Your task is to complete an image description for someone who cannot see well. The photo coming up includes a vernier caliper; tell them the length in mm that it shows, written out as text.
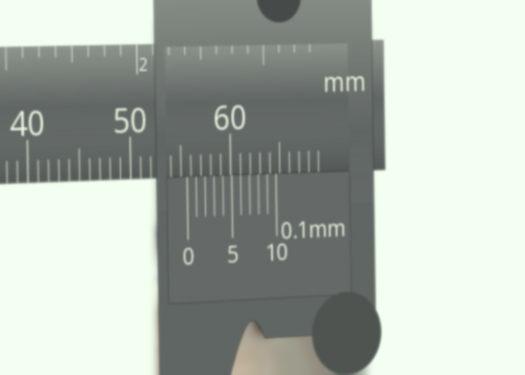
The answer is 55.6 mm
